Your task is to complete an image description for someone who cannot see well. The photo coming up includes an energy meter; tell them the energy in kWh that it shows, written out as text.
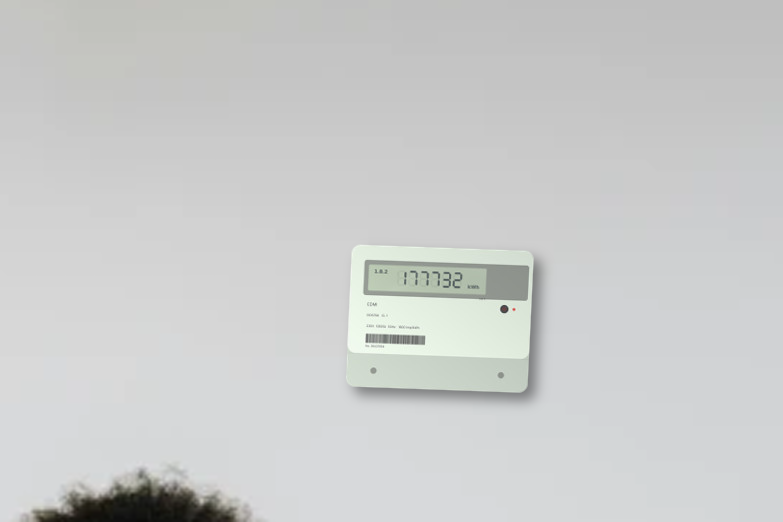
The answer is 177732 kWh
